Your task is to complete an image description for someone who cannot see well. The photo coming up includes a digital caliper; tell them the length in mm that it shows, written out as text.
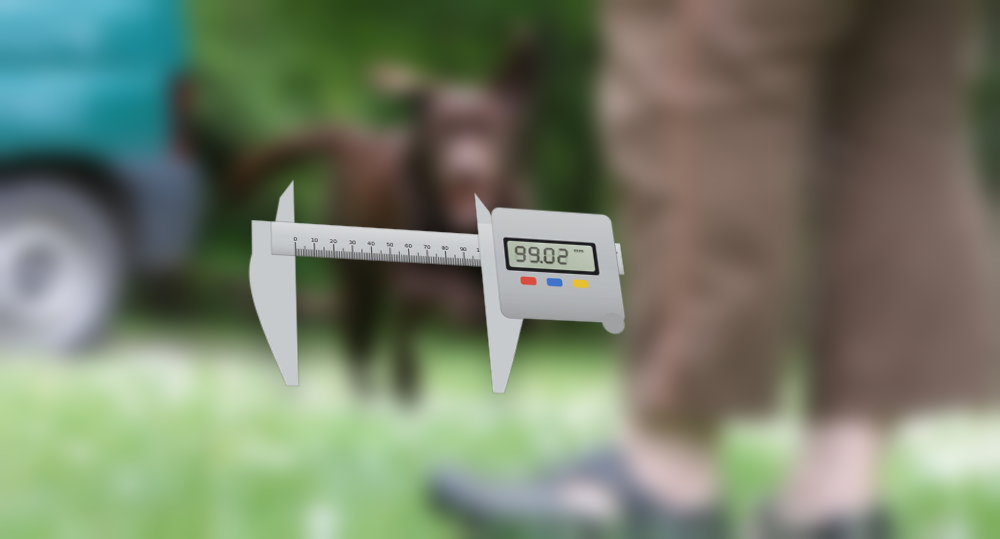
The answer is 99.02 mm
